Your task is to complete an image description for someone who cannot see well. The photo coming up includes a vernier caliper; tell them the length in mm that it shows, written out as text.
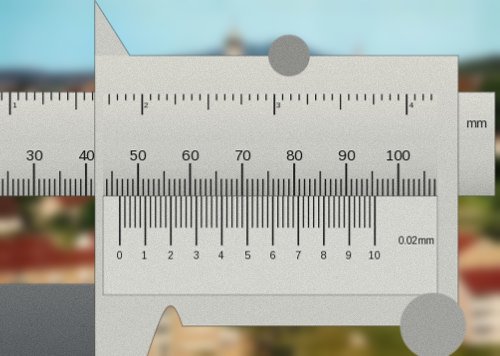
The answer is 46.5 mm
